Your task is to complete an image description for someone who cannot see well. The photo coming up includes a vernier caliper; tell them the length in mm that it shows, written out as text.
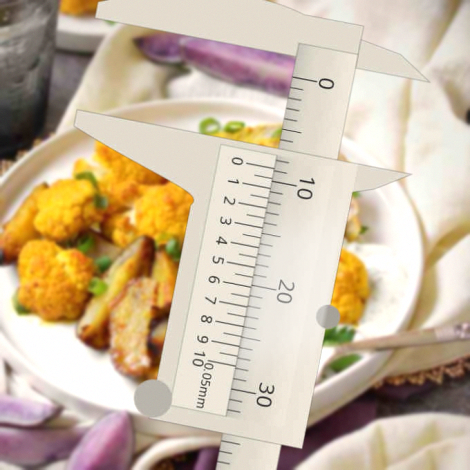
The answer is 8.8 mm
